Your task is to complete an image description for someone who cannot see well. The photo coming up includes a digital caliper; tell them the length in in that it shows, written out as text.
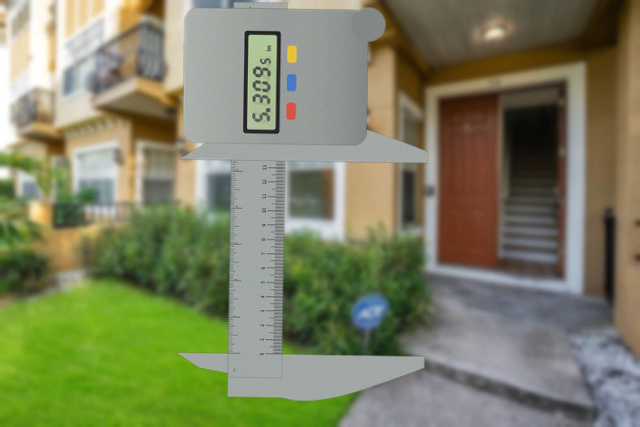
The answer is 5.3095 in
